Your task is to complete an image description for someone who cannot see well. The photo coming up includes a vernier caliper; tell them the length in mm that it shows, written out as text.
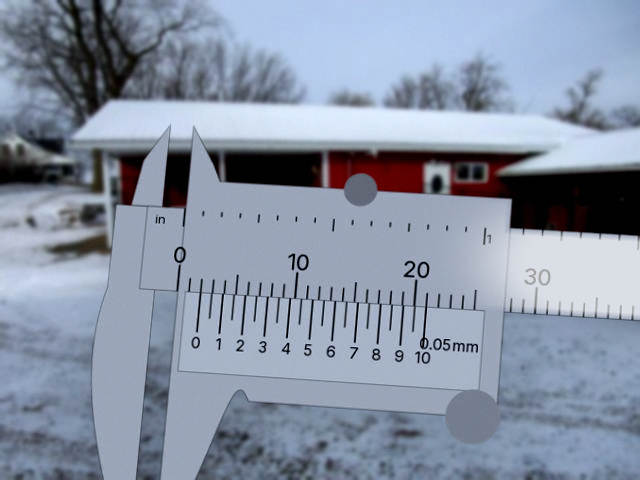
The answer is 2.0 mm
